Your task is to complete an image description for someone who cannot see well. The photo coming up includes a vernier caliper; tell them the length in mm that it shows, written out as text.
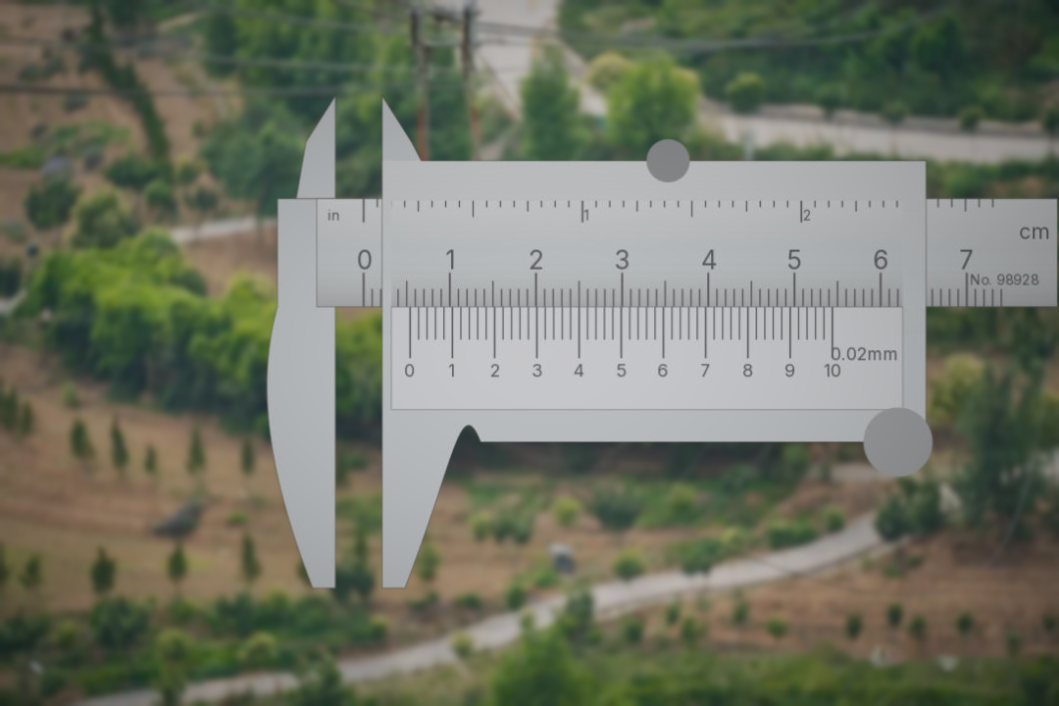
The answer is 5.4 mm
